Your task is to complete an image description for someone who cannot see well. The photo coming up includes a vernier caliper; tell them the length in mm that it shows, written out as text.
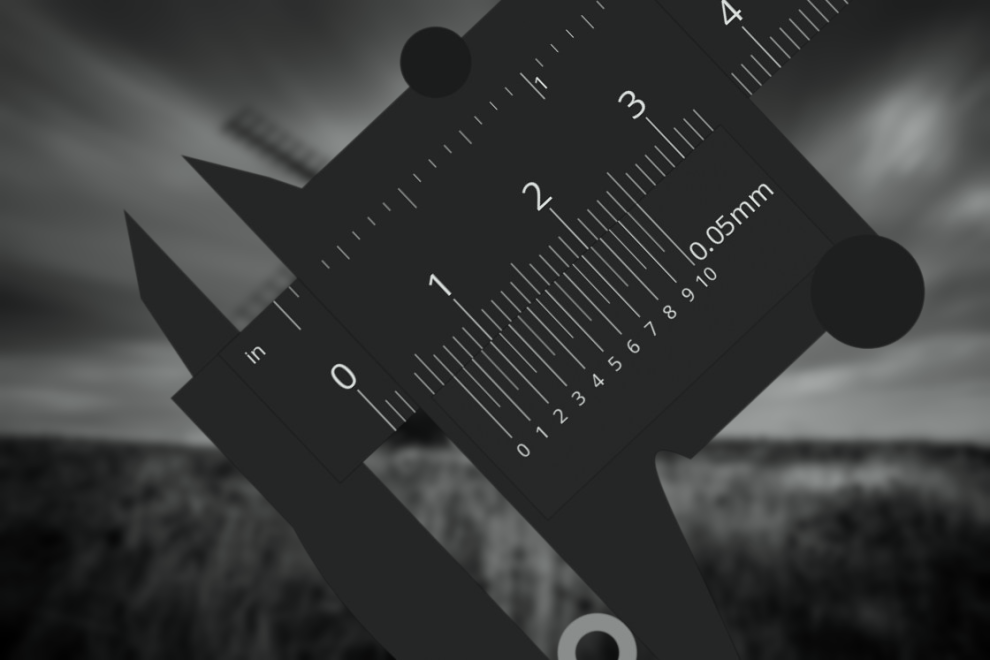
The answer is 6.0 mm
